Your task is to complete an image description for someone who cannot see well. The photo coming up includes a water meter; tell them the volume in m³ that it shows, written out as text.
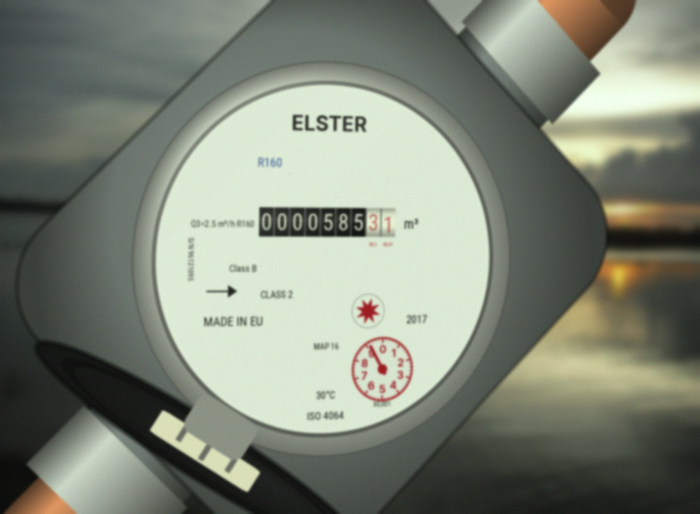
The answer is 585.309 m³
